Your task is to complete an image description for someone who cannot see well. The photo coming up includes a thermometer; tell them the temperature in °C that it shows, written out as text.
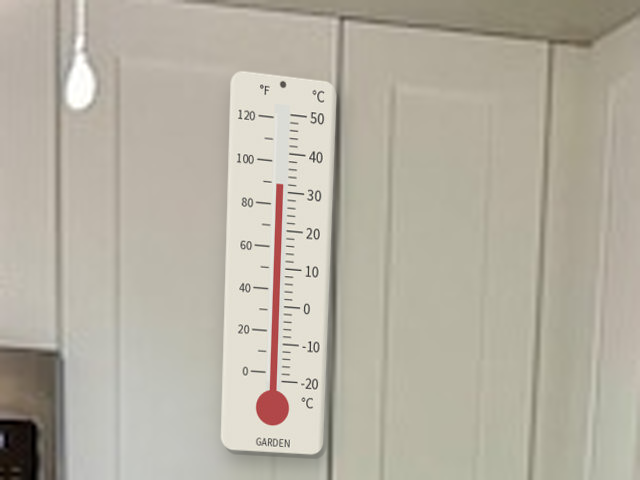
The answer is 32 °C
